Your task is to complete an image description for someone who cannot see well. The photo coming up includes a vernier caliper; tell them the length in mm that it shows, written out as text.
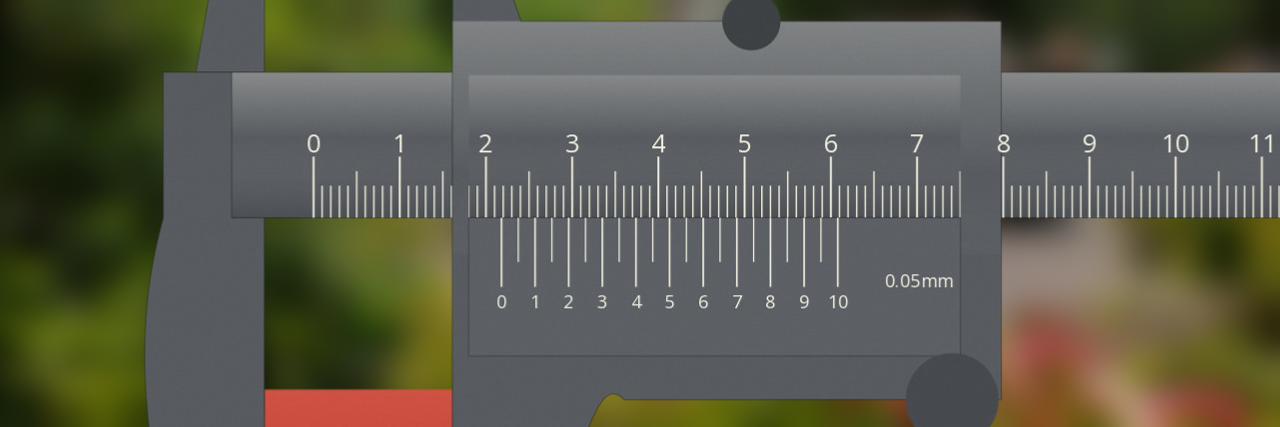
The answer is 21.8 mm
